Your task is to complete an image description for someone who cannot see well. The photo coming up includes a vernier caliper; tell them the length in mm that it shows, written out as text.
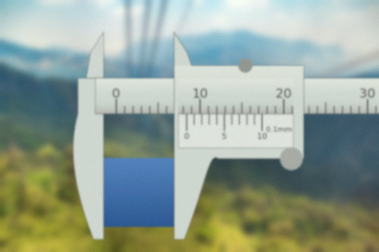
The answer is 8.4 mm
